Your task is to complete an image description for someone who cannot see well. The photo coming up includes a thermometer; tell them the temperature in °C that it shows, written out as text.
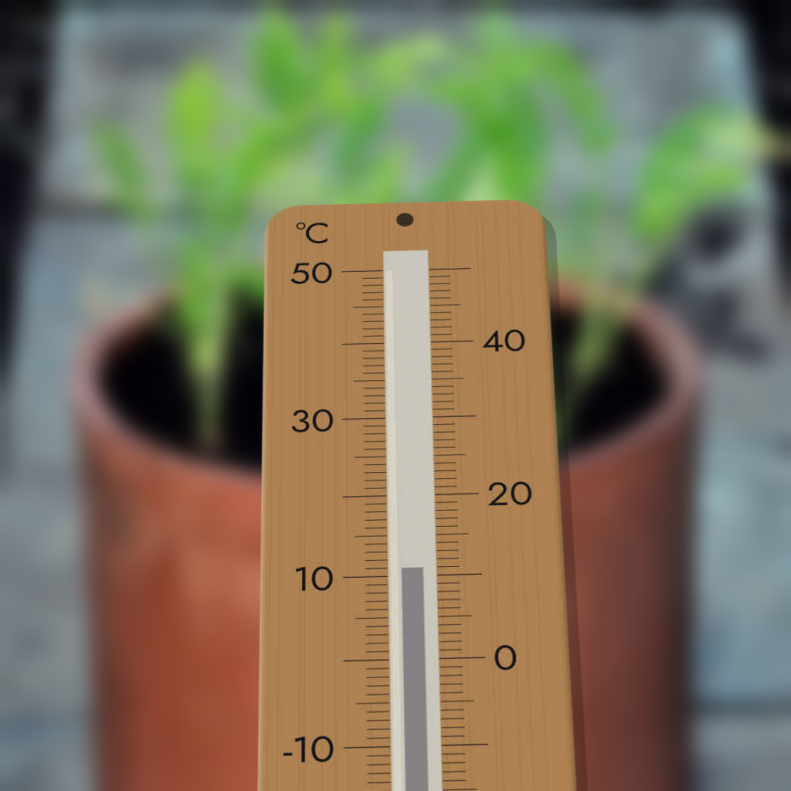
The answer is 11 °C
